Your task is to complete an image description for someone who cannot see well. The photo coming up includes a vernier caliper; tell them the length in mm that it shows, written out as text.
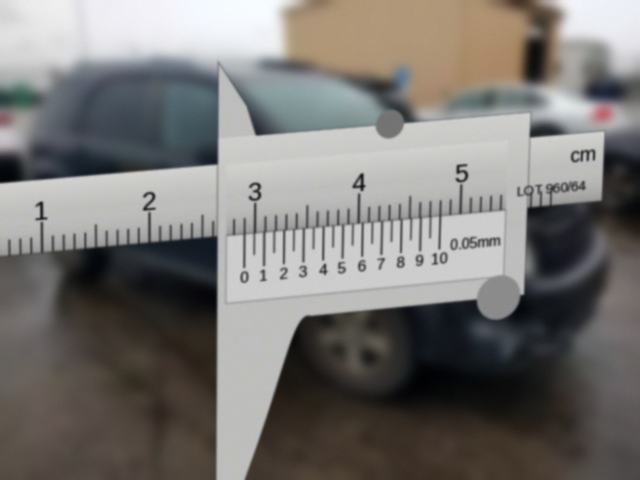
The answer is 29.0 mm
